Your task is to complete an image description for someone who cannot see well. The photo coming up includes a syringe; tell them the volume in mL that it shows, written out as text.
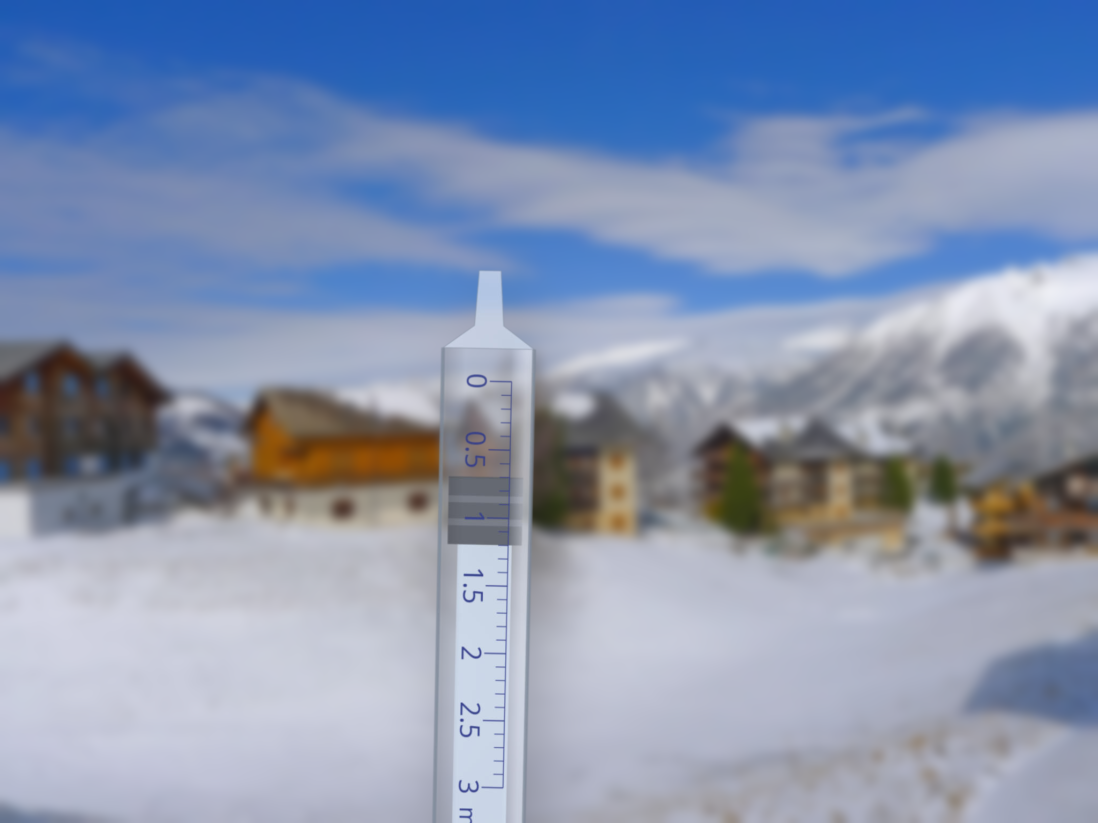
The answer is 0.7 mL
